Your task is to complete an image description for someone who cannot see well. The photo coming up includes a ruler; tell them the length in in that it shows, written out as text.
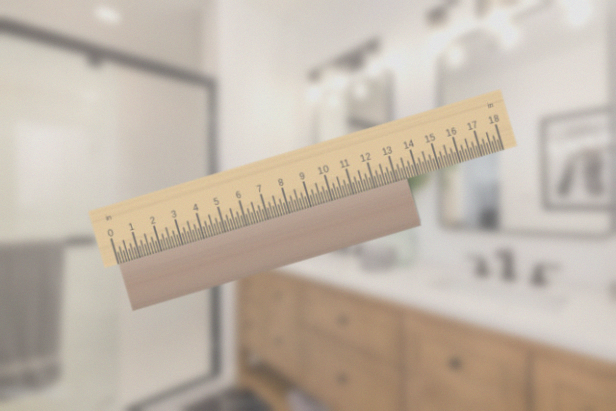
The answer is 13.5 in
